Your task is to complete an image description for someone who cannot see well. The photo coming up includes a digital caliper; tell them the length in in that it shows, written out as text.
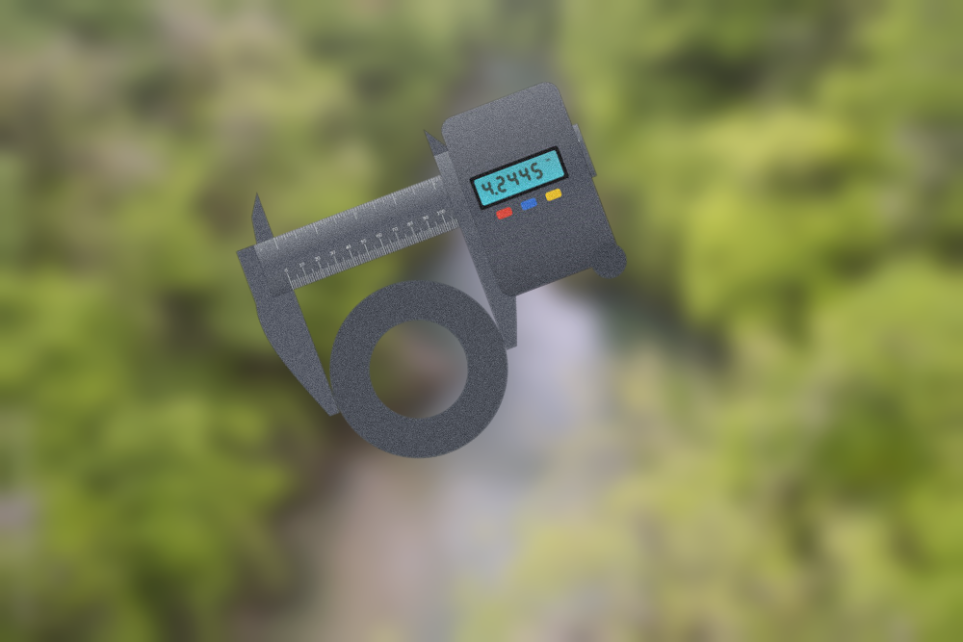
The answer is 4.2445 in
